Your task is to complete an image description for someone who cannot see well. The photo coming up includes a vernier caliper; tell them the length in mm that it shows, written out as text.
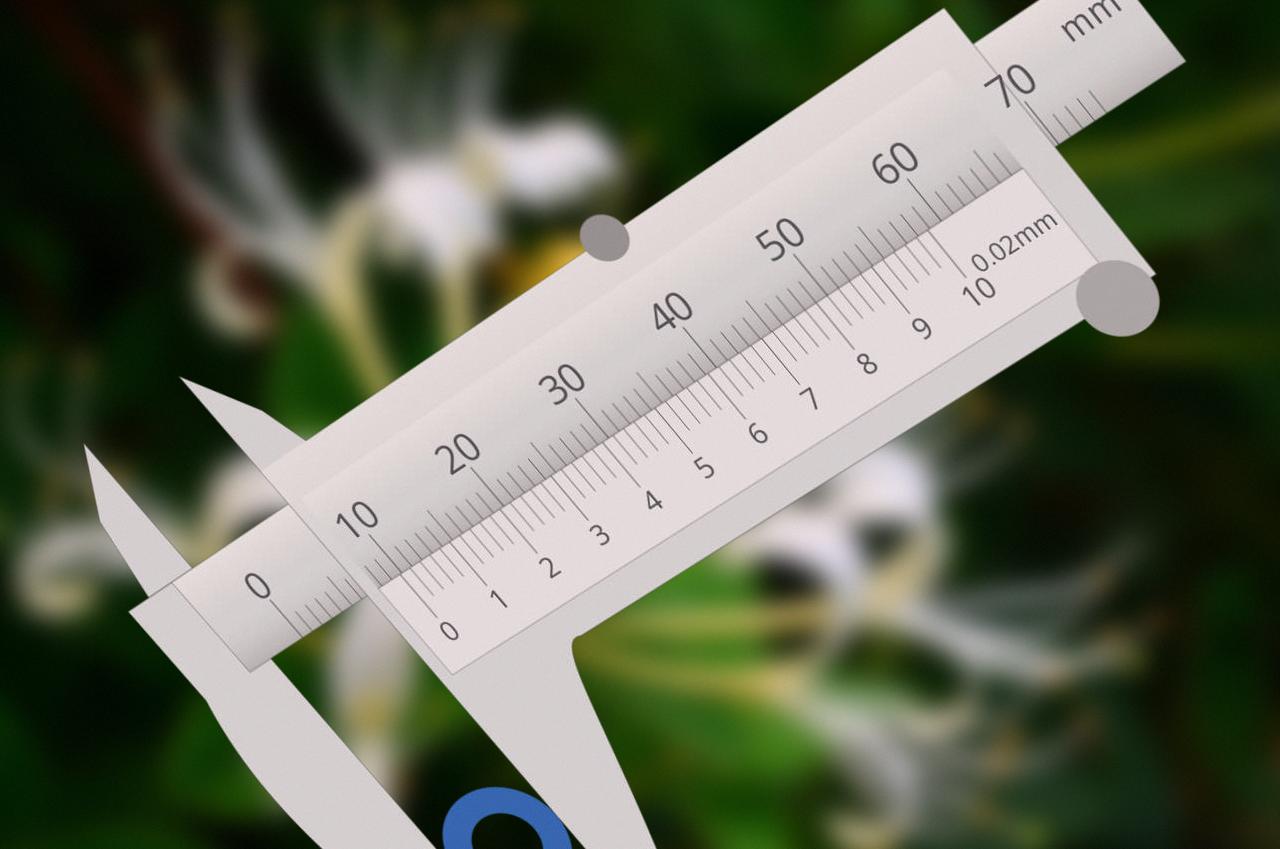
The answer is 9.8 mm
